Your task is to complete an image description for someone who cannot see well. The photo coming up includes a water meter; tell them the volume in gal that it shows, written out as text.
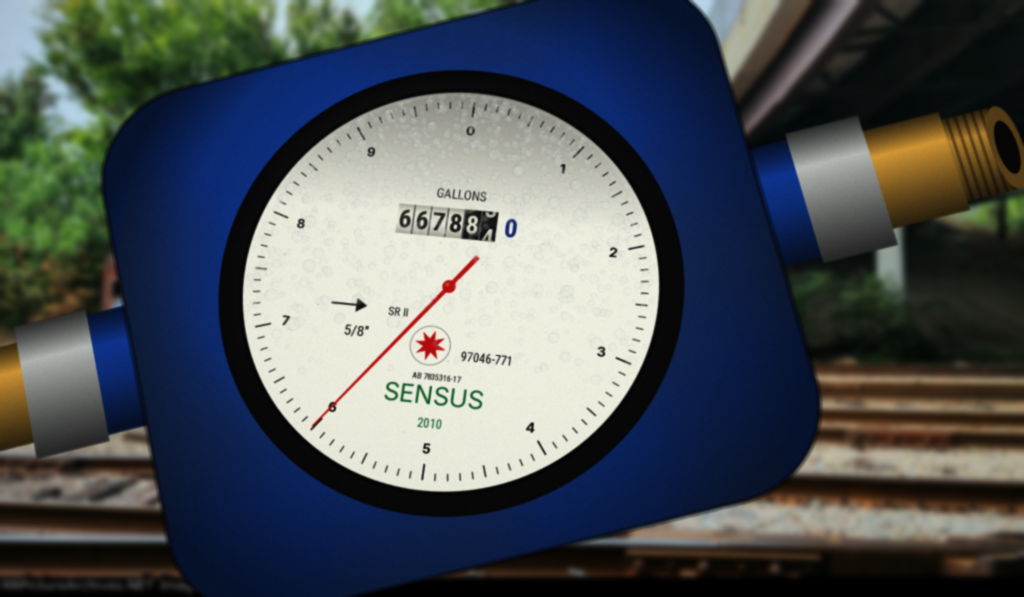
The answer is 6678836.0 gal
